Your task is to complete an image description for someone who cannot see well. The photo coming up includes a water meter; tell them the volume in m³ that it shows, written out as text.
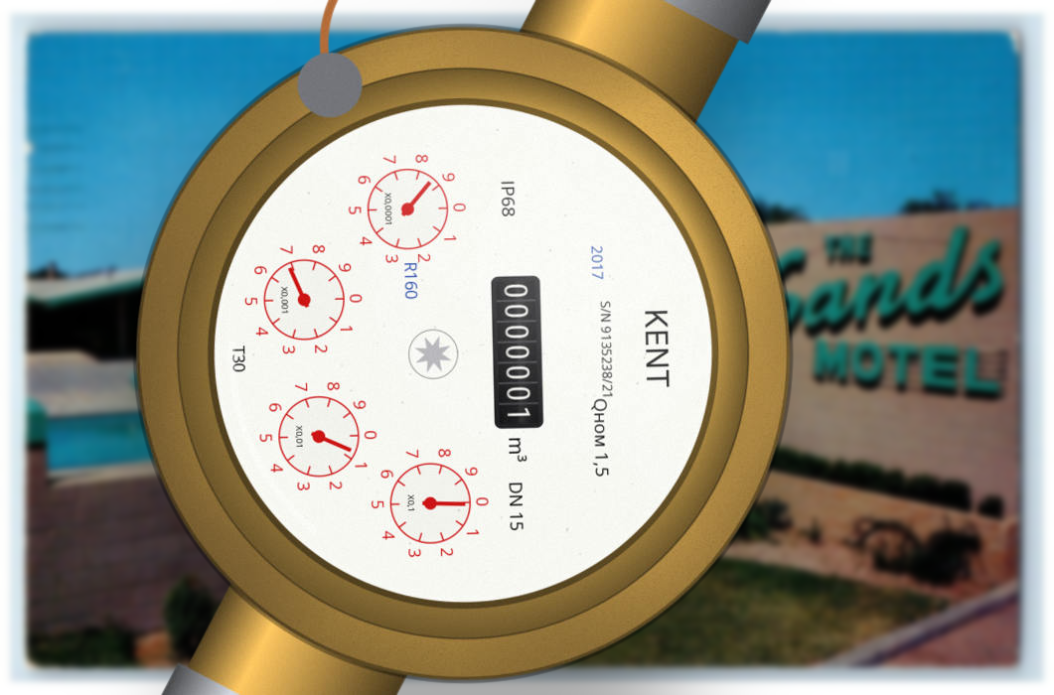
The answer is 1.0068 m³
